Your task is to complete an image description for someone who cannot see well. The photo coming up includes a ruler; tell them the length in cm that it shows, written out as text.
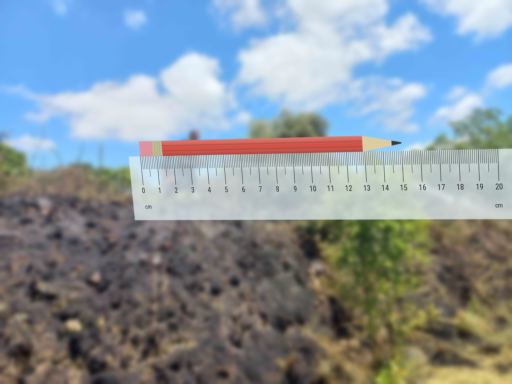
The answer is 15 cm
